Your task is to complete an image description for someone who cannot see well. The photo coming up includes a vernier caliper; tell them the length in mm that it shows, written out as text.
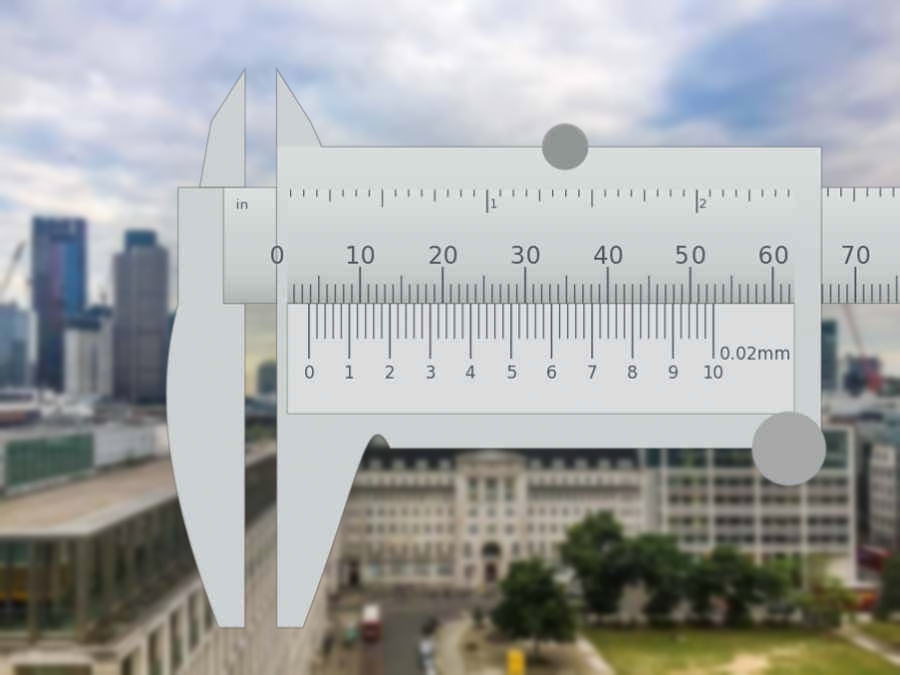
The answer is 3.8 mm
